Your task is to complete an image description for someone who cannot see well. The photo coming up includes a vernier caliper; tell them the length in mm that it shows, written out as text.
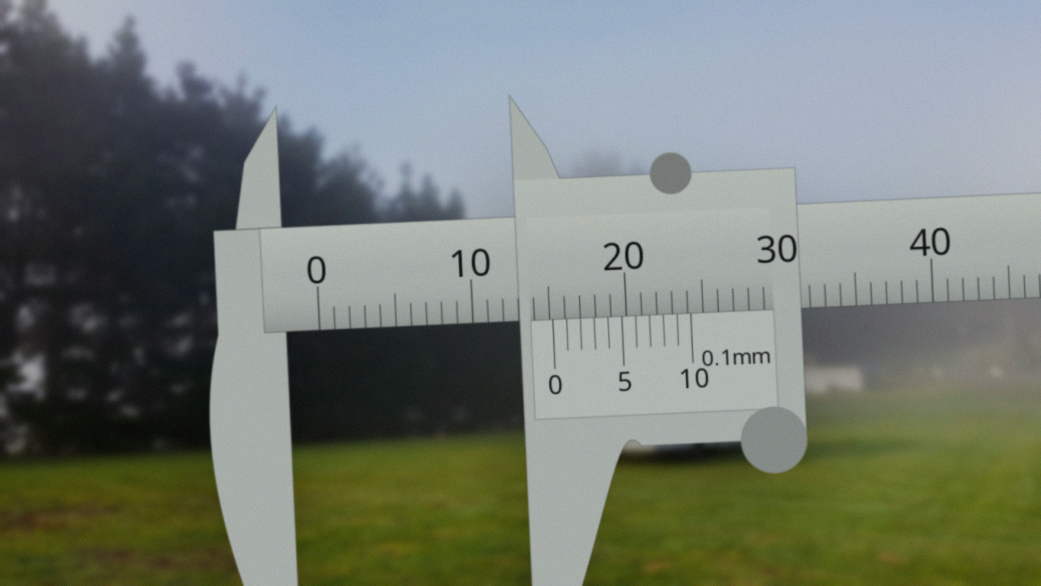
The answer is 15.2 mm
